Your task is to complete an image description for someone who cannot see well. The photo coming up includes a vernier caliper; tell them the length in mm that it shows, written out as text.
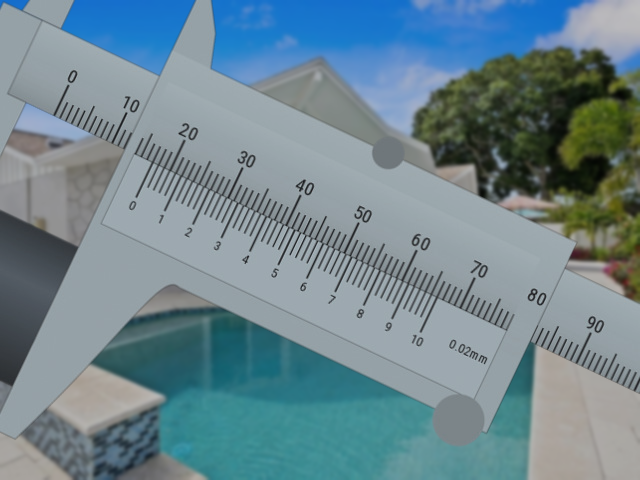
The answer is 17.0 mm
